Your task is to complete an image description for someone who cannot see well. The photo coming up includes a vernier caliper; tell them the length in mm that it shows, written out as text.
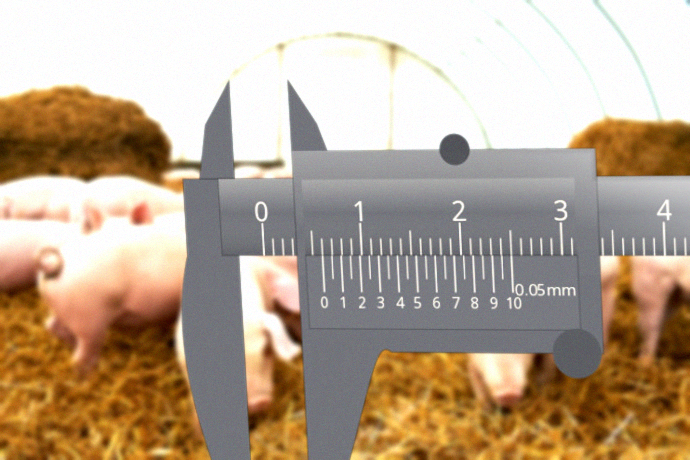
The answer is 6.0 mm
